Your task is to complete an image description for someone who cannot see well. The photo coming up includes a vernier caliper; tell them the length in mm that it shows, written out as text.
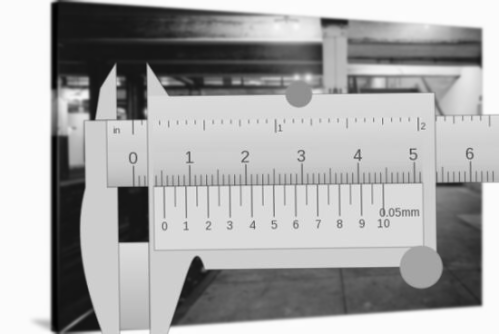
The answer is 5.4 mm
